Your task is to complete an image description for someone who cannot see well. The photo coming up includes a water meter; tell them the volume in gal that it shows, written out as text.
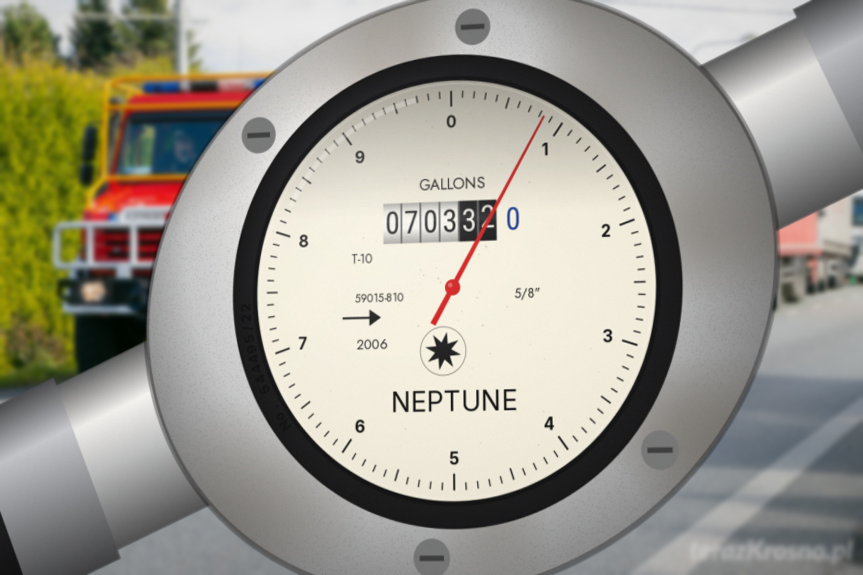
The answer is 703320.8 gal
